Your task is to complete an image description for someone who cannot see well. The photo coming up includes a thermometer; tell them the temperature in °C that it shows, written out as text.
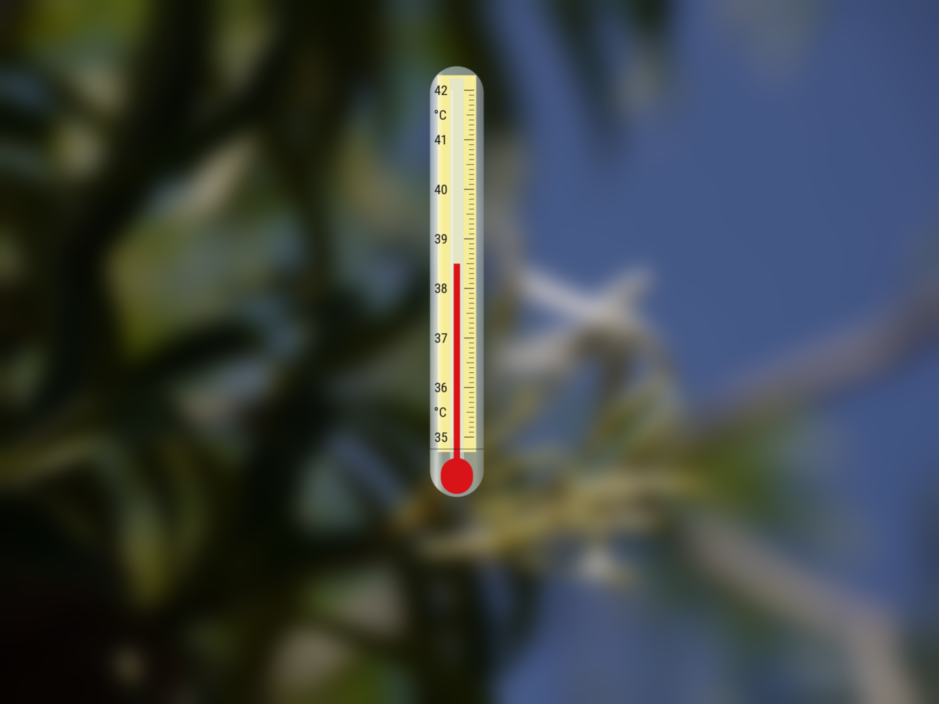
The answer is 38.5 °C
